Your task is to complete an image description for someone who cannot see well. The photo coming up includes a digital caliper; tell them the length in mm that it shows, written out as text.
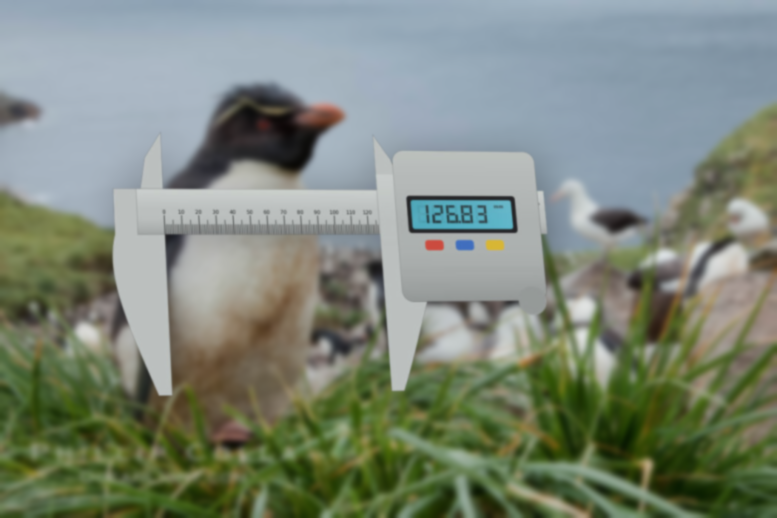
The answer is 126.83 mm
